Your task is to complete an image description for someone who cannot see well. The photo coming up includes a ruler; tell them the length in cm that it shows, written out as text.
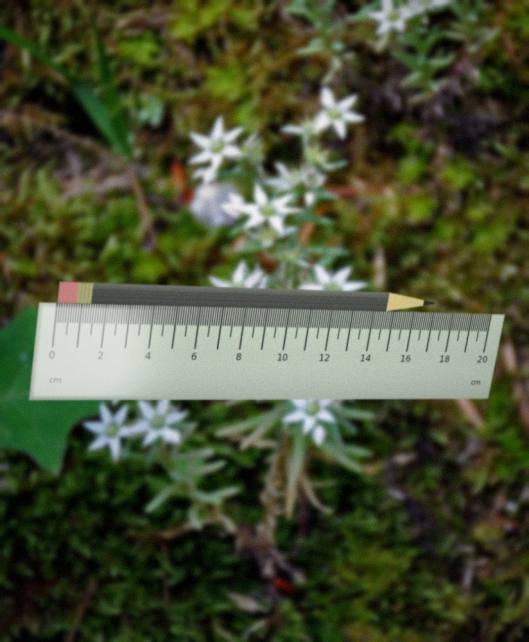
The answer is 17 cm
